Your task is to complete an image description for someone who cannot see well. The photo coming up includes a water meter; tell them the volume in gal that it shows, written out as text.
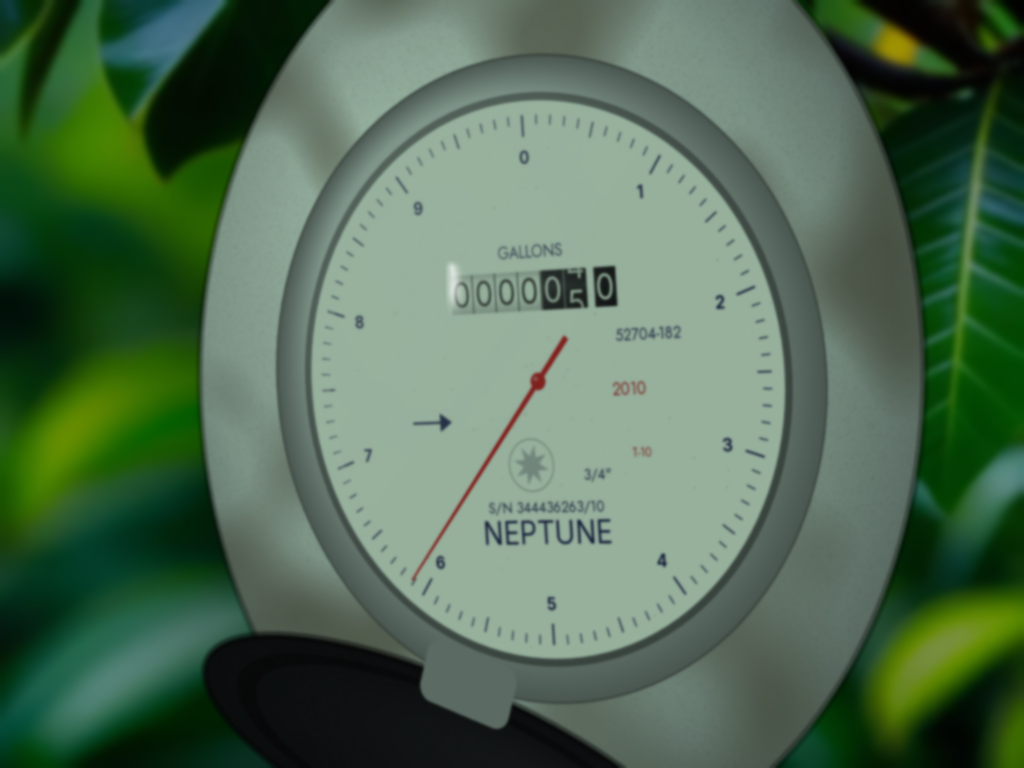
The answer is 46.1 gal
